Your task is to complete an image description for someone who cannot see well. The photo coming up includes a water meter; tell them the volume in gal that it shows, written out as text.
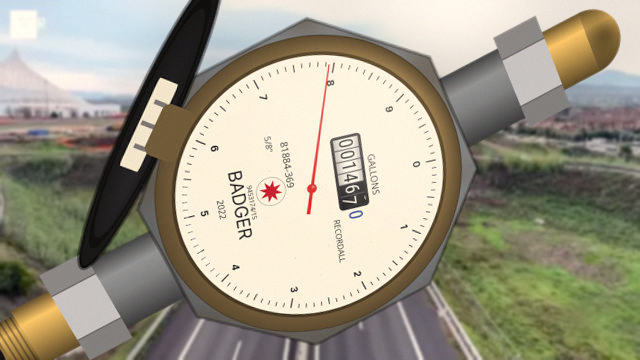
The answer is 14667.9 gal
